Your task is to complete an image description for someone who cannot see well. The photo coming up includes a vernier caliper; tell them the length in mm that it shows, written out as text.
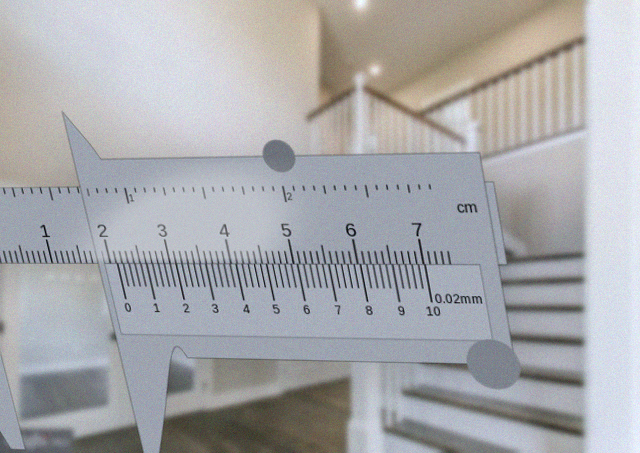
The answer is 21.2 mm
